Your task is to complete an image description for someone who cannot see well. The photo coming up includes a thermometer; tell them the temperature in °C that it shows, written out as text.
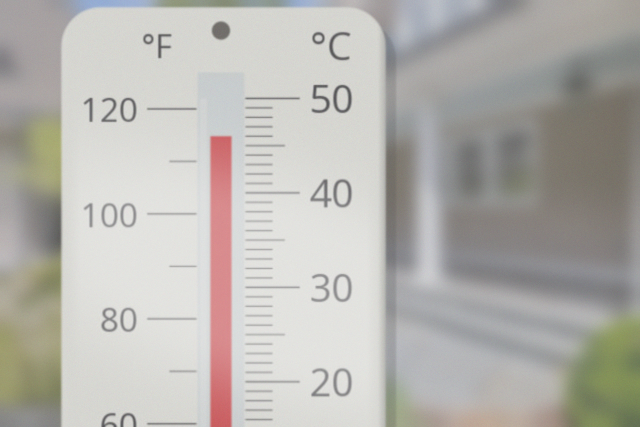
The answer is 46 °C
